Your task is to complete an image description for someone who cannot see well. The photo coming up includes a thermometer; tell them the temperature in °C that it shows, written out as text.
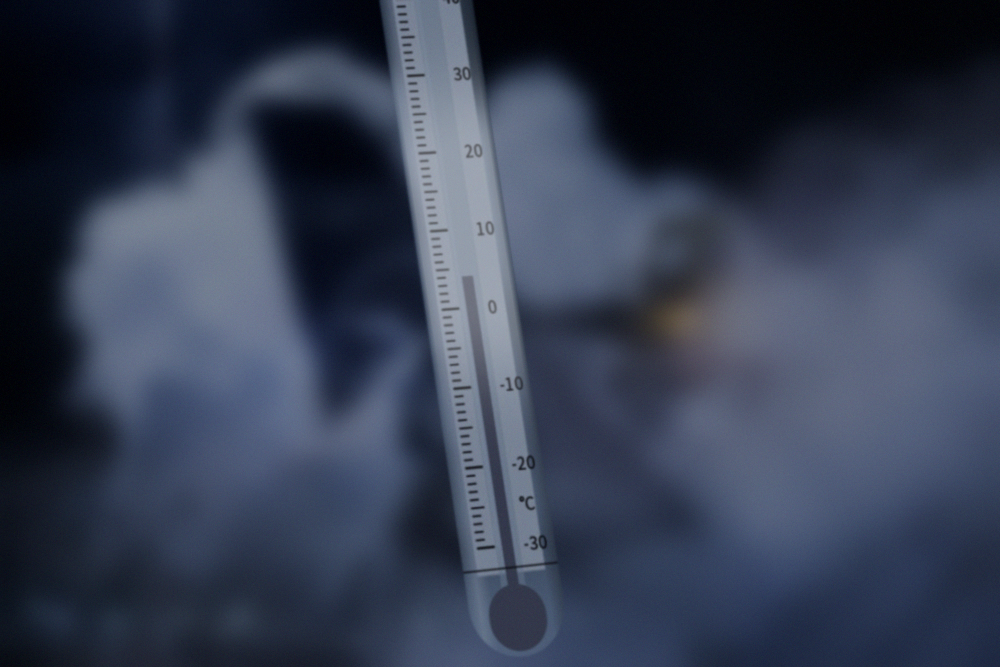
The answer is 4 °C
